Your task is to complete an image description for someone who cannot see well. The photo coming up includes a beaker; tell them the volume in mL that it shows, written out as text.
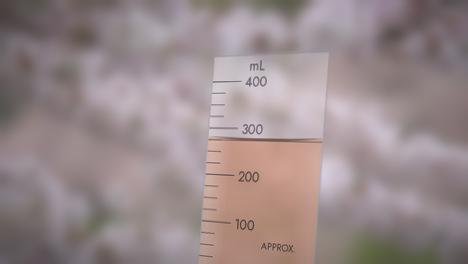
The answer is 275 mL
